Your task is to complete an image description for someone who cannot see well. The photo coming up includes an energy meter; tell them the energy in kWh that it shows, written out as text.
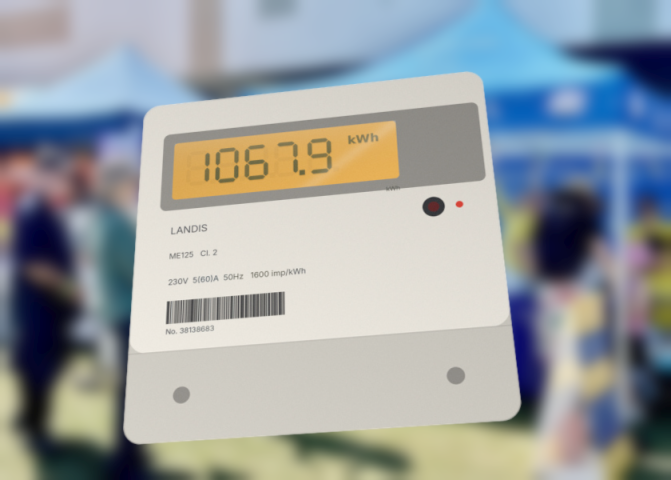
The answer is 1067.9 kWh
